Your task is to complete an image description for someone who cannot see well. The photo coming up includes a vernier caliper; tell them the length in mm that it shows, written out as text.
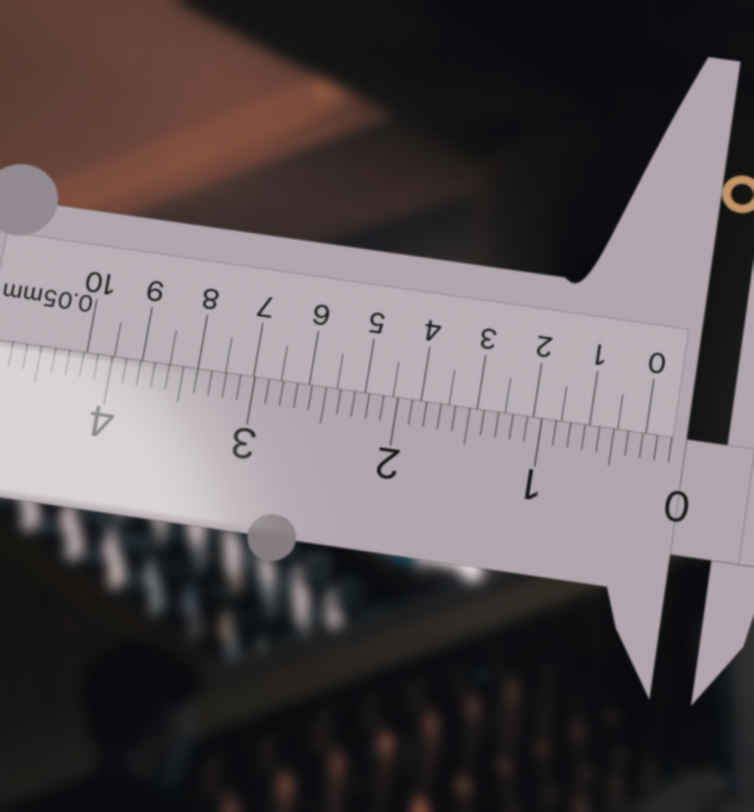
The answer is 2.8 mm
